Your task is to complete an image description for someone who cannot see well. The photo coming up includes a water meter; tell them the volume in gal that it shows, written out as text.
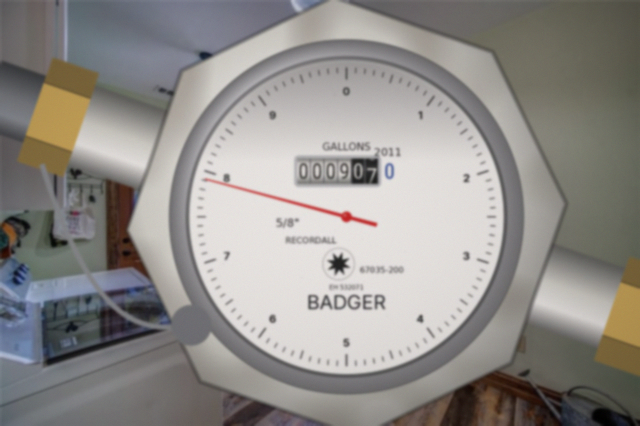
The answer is 9067.9 gal
